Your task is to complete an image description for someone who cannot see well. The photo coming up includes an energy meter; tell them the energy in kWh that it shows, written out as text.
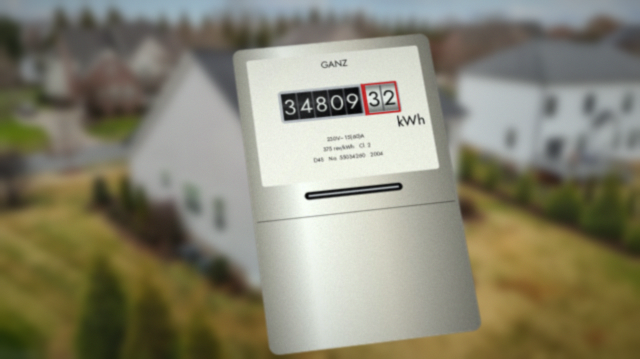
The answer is 34809.32 kWh
